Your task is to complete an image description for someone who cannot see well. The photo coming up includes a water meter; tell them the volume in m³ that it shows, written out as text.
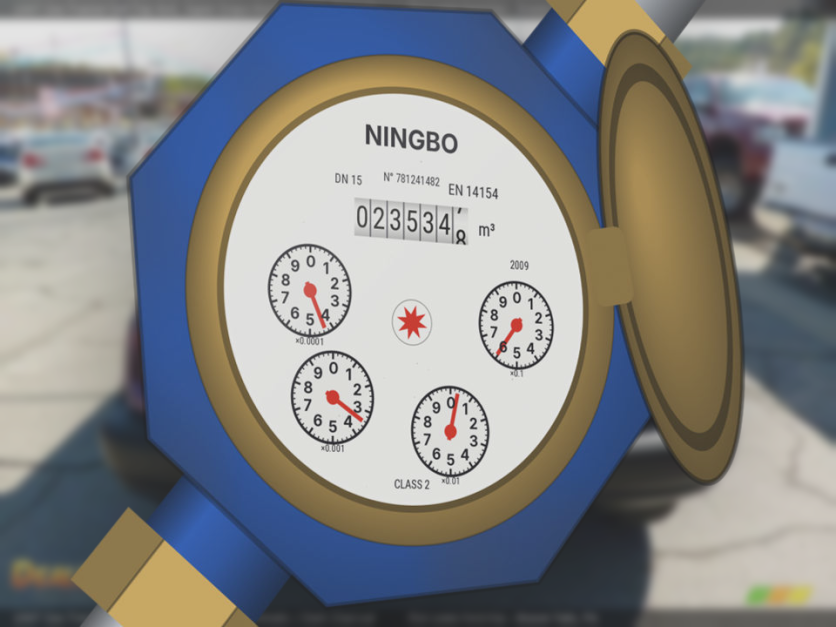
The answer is 235347.6034 m³
